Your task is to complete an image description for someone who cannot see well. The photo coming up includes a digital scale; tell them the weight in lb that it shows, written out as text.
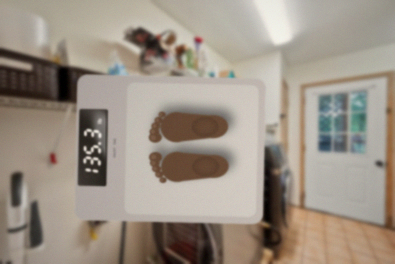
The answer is 135.3 lb
